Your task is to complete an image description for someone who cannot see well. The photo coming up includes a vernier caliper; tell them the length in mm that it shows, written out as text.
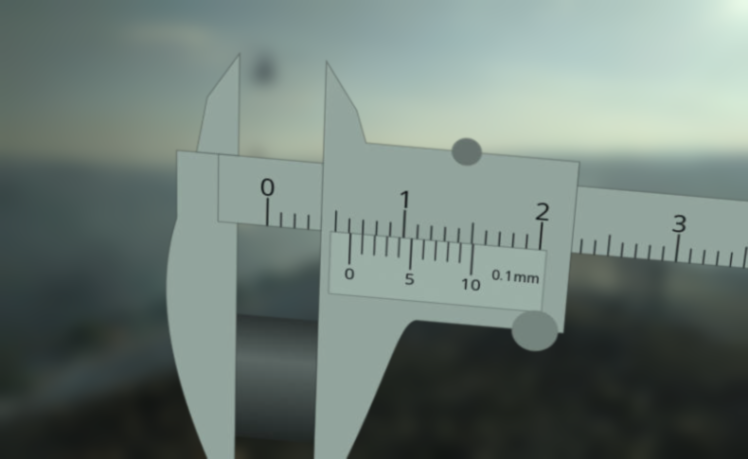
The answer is 6.1 mm
